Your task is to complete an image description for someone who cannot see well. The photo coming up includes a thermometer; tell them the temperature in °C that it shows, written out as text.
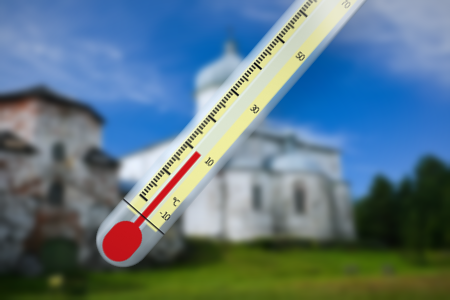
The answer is 10 °C
